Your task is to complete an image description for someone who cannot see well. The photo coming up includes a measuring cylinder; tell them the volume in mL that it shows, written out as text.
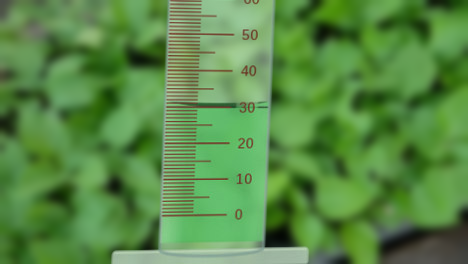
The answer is 30 mL
